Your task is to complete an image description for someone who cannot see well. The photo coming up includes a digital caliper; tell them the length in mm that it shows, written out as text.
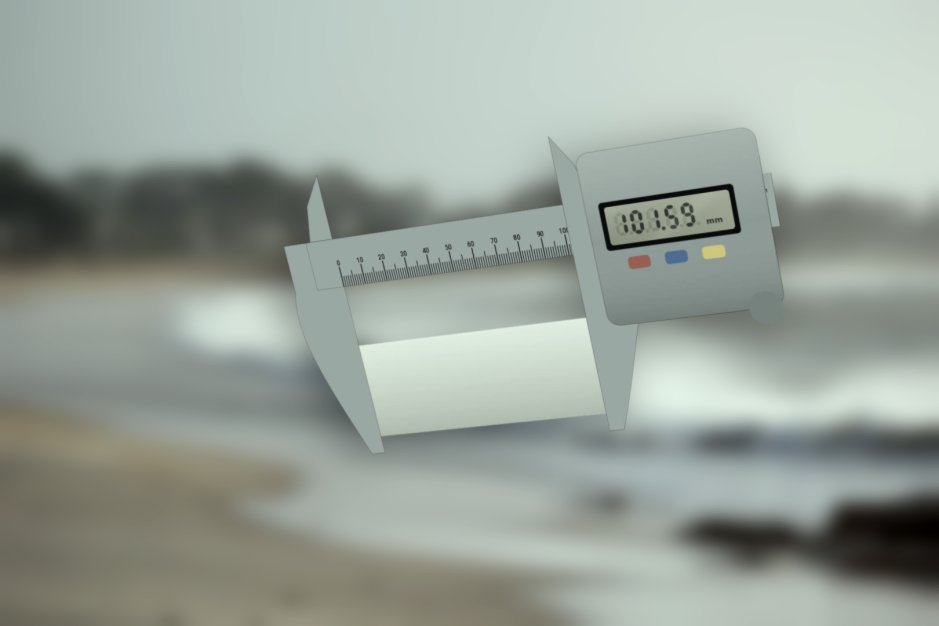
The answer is 101.59 mm
